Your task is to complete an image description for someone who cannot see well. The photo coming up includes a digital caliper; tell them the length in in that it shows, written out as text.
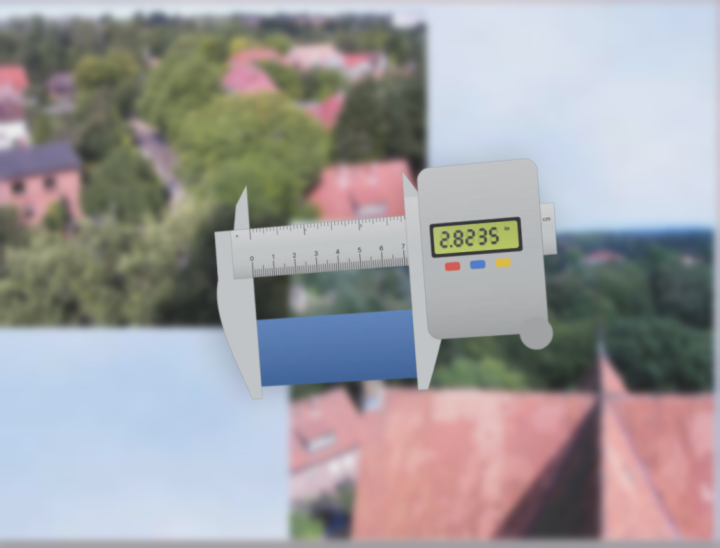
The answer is 2.8235 in
